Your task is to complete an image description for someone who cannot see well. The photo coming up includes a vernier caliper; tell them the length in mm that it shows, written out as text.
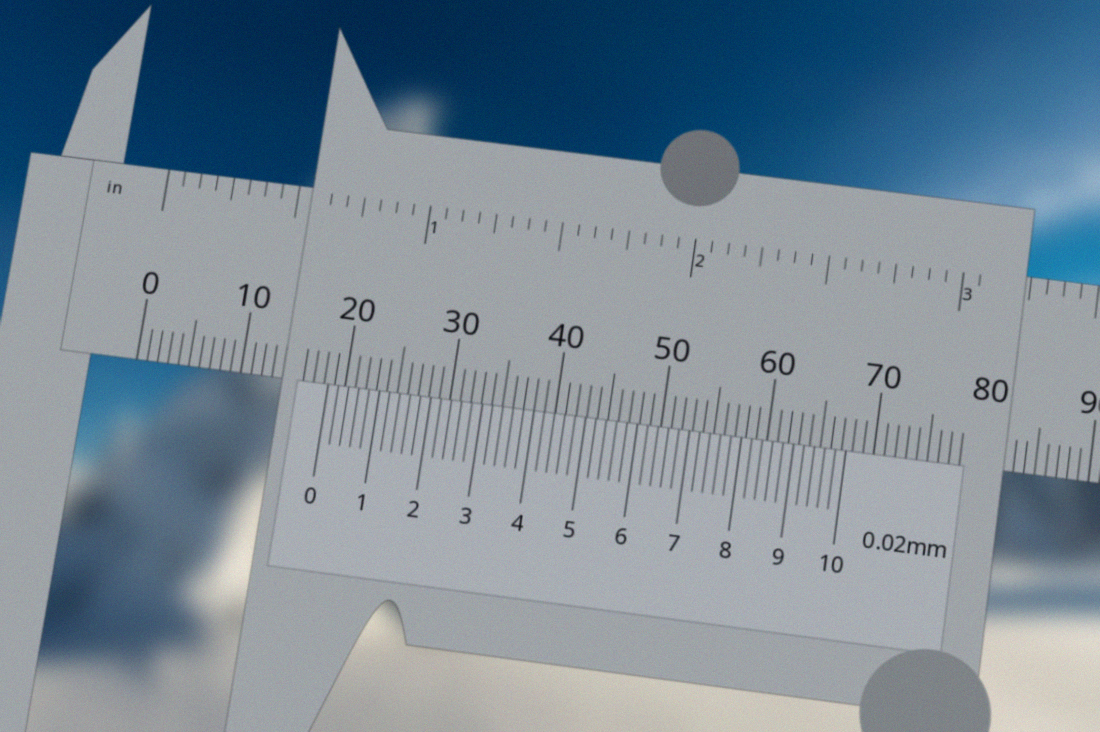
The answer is 18.4 mm
